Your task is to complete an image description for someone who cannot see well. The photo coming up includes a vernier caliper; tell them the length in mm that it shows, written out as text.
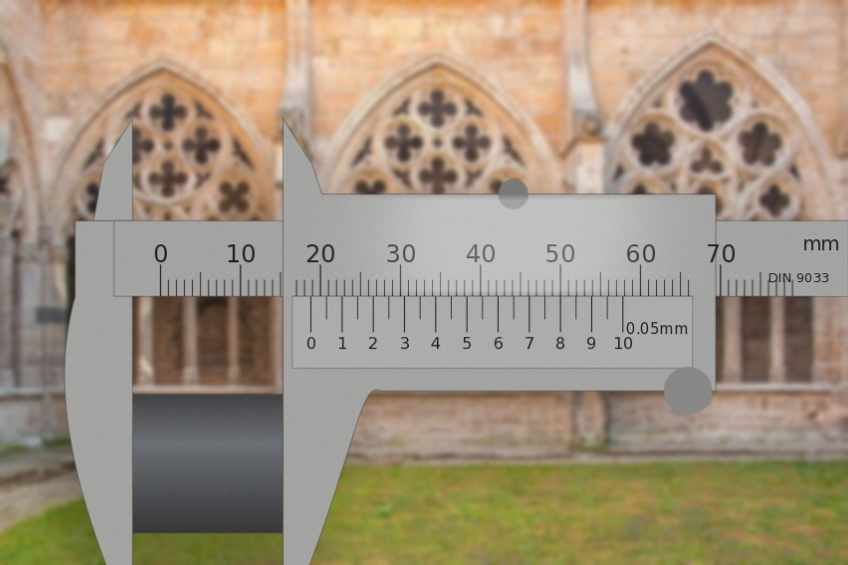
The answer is 18.8 mm
